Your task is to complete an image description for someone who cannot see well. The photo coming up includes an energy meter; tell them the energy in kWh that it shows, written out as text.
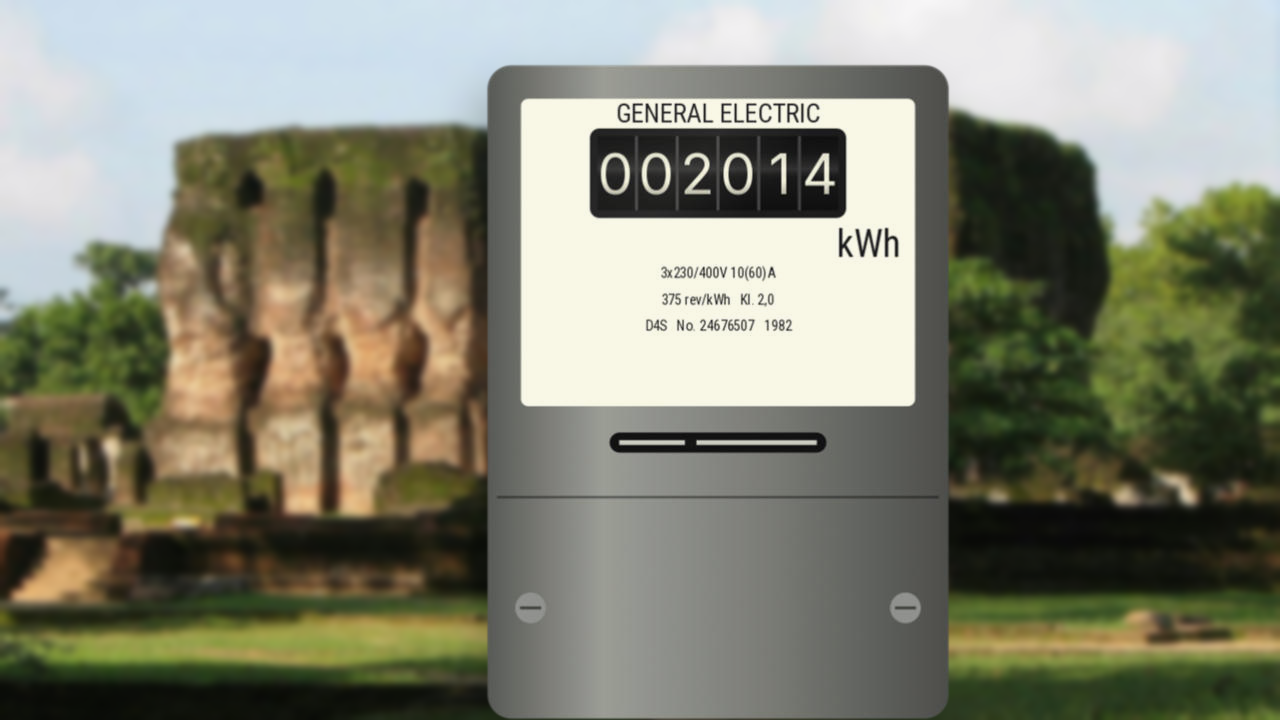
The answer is 2014 kWh
